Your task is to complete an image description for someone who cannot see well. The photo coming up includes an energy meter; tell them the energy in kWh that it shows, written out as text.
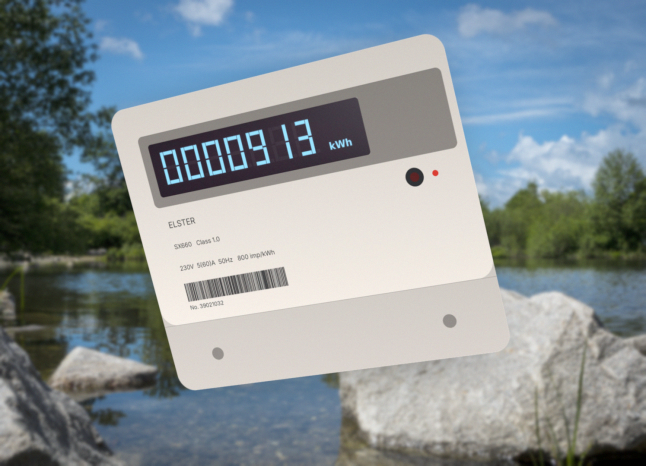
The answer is 913 kWh
